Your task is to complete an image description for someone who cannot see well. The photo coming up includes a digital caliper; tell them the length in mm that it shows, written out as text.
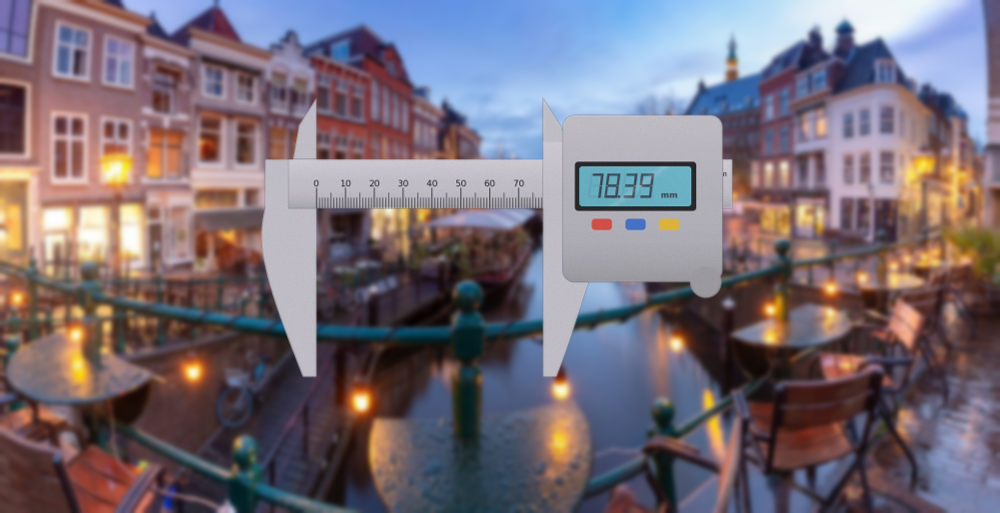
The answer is 78.39 mm
